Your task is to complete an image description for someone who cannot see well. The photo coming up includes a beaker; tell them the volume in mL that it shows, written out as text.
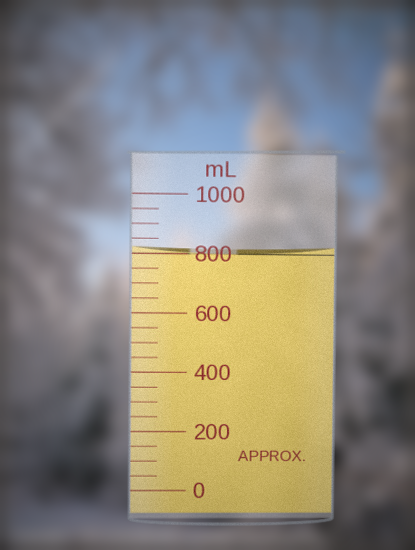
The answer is 800 mL
